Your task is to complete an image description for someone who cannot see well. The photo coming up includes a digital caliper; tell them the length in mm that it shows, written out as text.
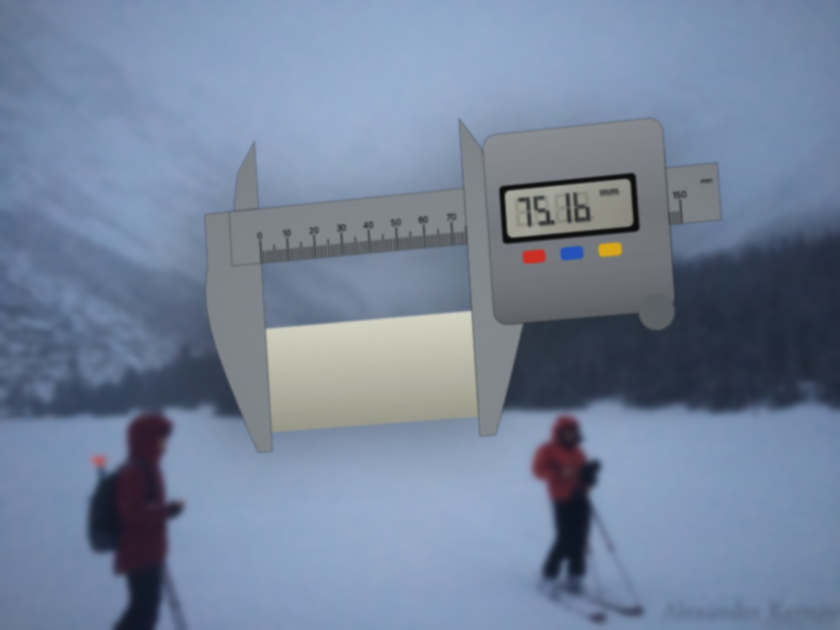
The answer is 75.16 mm
